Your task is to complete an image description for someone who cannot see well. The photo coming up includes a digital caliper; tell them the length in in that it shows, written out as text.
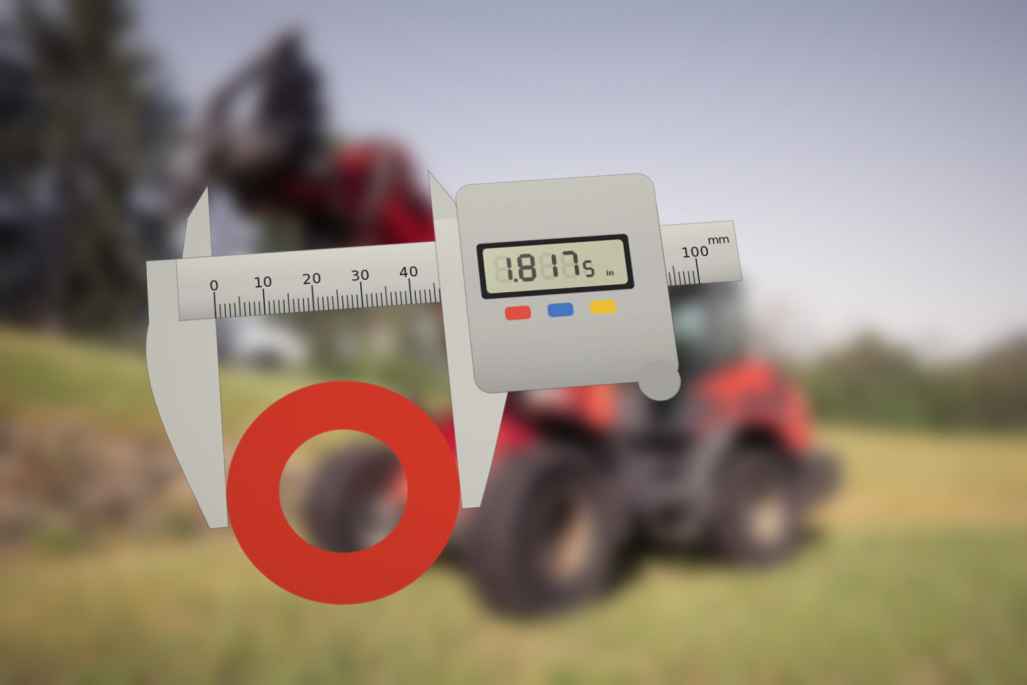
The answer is 1.8175 in
